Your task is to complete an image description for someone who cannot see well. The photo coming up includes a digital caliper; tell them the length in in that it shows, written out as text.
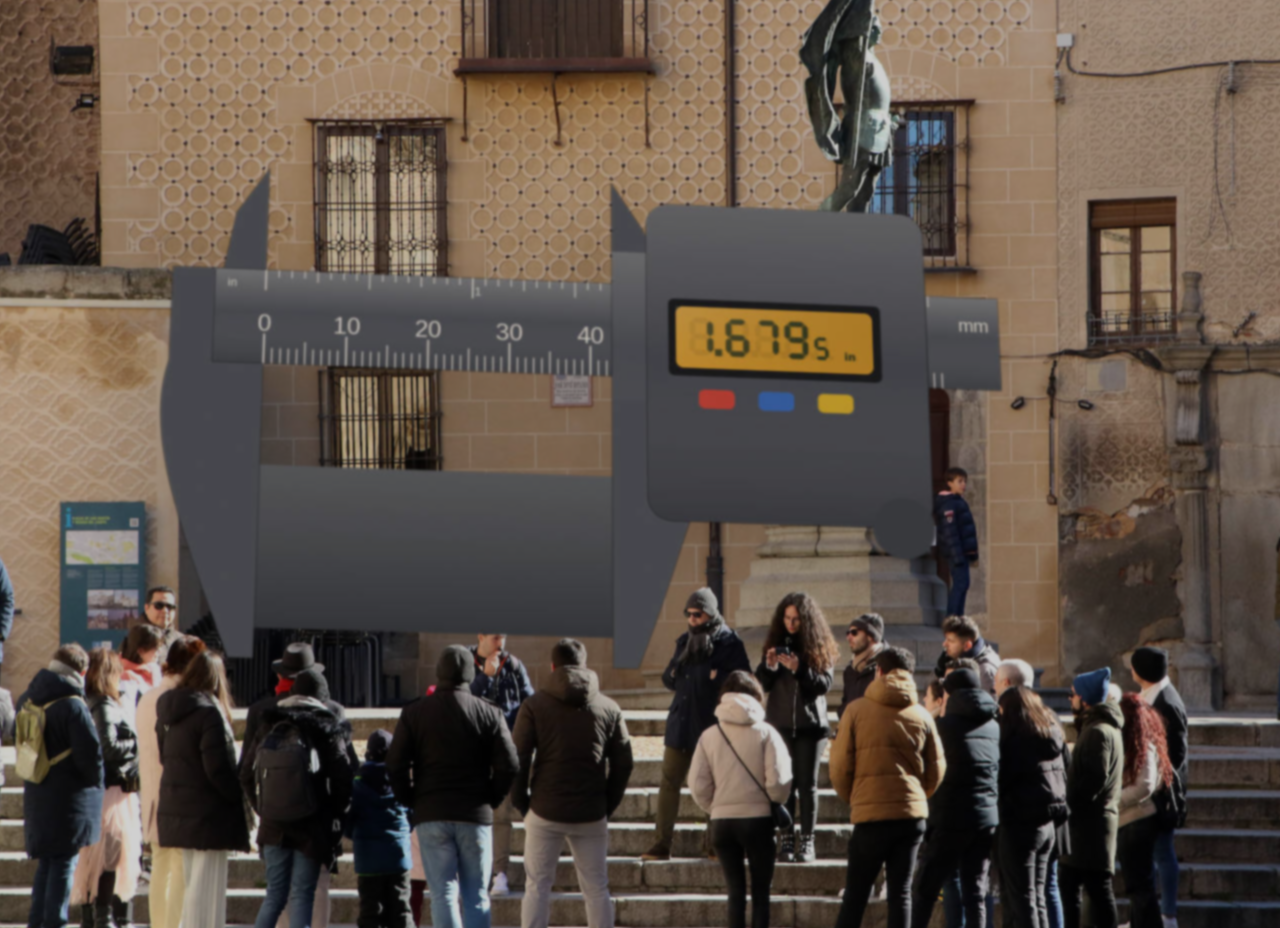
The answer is 1.6795 in
